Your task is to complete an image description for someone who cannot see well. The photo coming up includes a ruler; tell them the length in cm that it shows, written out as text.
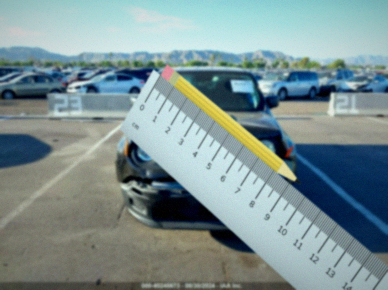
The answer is 9.5 cm
